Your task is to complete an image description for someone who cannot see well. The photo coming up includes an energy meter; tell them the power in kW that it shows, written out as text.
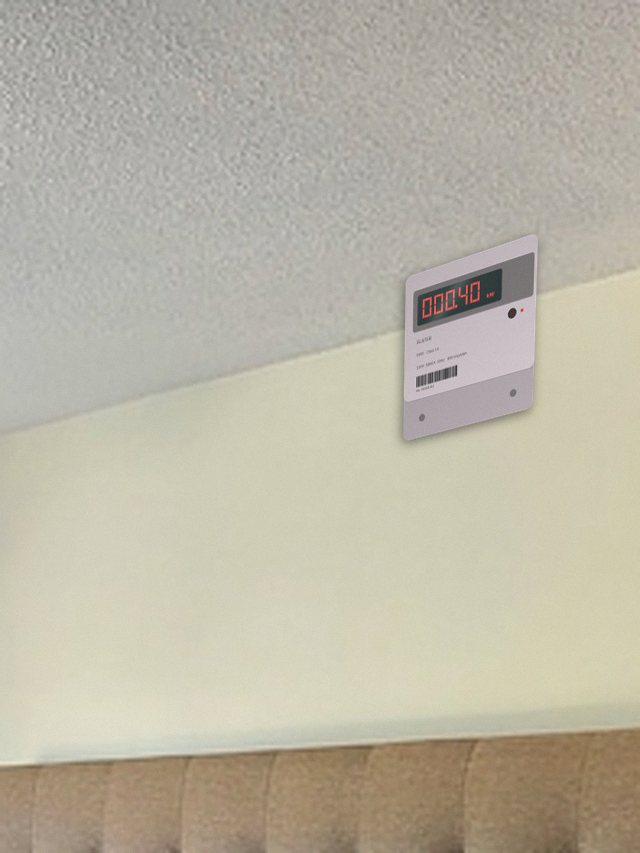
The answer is 0.40 kW
